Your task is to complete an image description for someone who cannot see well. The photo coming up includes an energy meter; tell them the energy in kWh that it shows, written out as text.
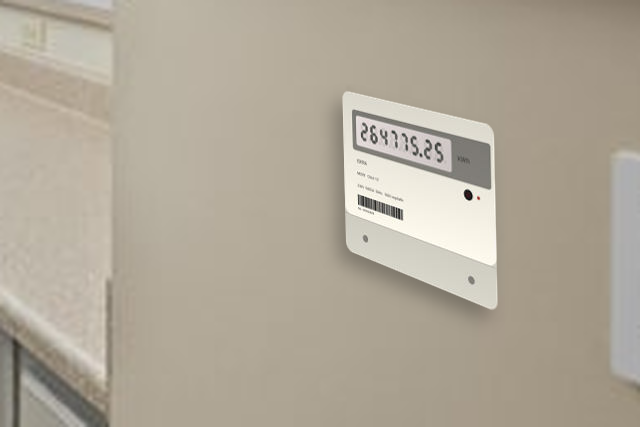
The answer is 264775.25 kWh
